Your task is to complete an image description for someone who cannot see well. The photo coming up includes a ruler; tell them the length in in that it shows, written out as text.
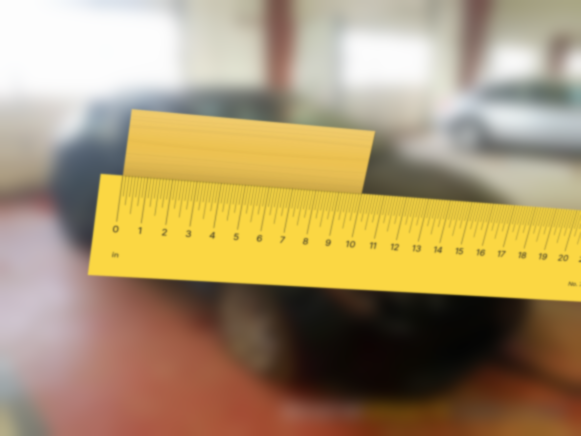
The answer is 10 in
